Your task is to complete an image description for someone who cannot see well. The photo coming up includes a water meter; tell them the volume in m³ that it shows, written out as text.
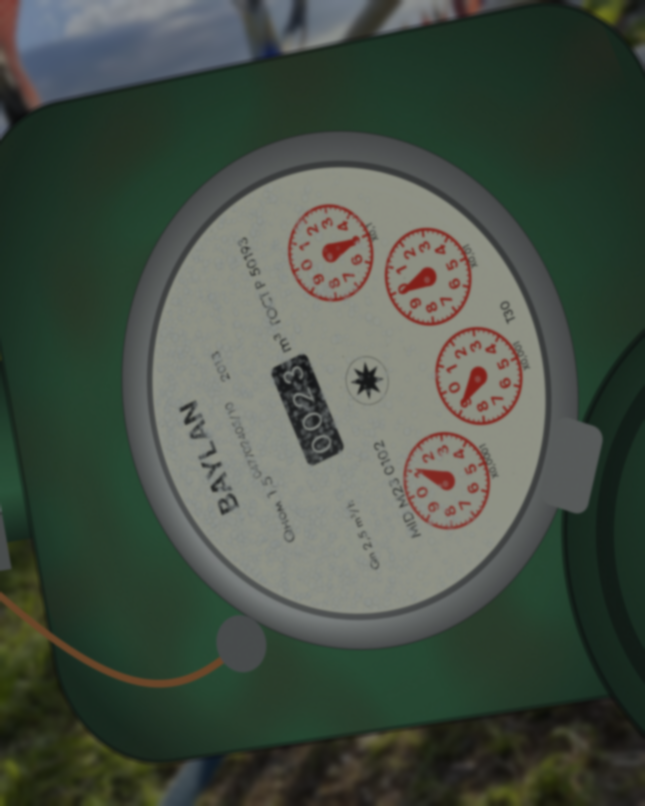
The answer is 23.4991 m³
